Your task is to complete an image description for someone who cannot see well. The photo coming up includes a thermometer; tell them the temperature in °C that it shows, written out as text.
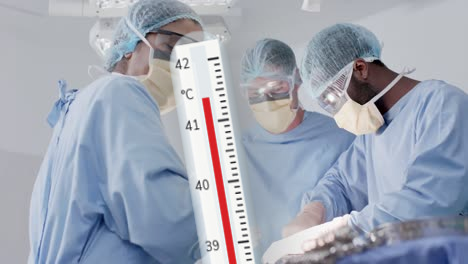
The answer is 41.4 °C
